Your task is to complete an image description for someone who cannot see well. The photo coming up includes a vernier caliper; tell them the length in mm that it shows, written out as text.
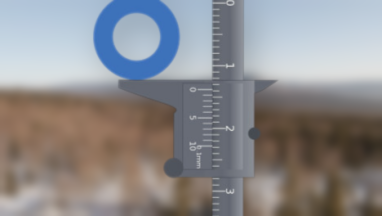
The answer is 13.8 mm
